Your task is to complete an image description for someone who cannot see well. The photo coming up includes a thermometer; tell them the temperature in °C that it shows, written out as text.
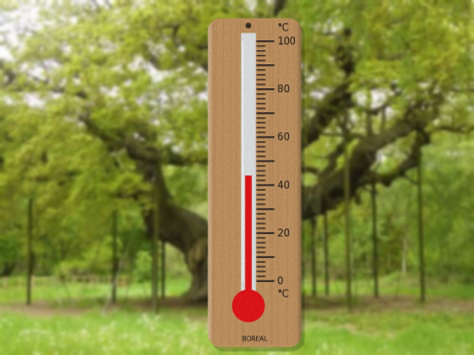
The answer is 44 °C
